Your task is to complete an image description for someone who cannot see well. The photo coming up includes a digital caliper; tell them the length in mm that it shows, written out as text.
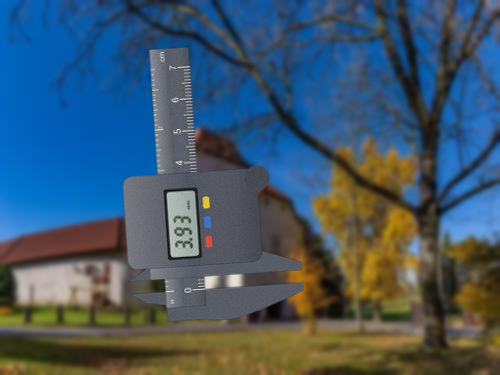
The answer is 3.93 mm
